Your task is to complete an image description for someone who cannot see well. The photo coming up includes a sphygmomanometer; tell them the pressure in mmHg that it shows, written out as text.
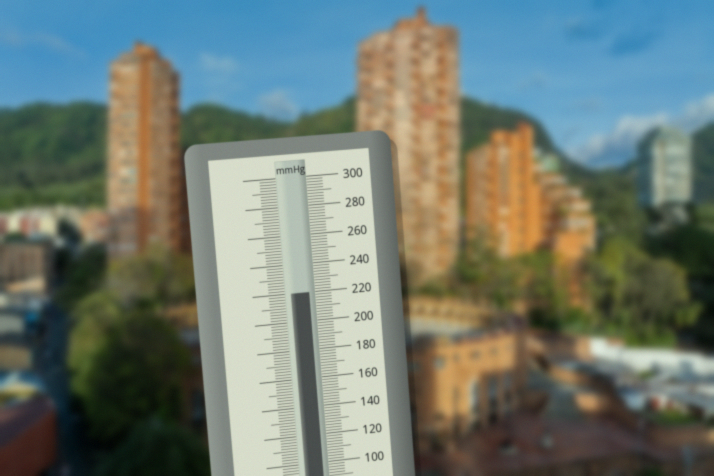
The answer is 220 mmHg
